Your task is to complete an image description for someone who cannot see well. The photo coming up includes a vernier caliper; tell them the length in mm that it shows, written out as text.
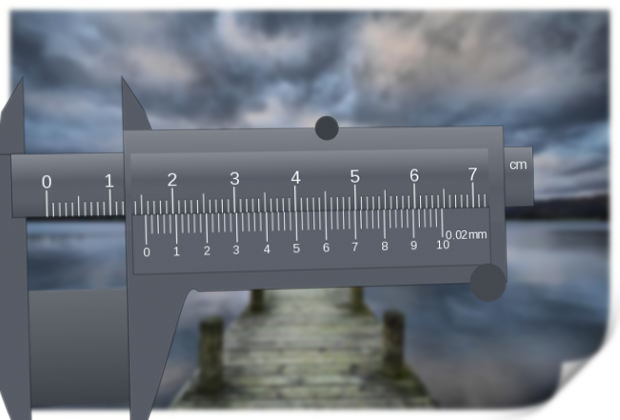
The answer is 15.6 mm
